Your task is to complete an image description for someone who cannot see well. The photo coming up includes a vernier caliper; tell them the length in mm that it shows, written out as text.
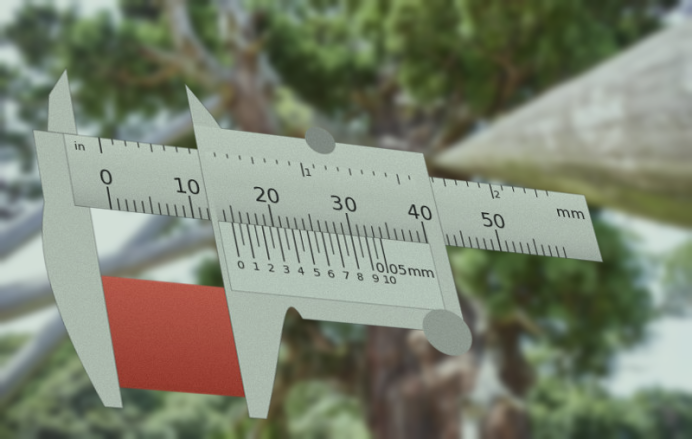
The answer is 14.8 mm
